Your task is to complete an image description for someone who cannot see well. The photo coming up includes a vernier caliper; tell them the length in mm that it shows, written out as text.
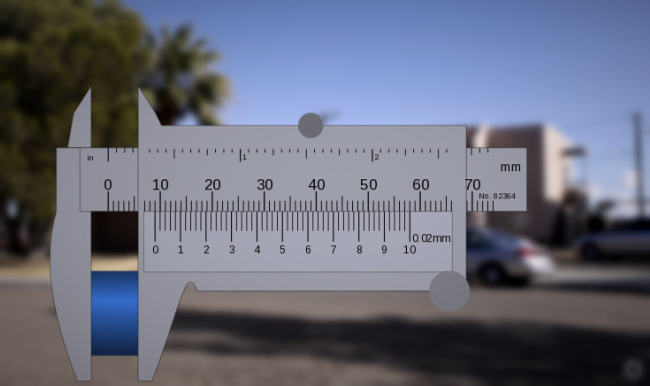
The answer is 9.0 mm
